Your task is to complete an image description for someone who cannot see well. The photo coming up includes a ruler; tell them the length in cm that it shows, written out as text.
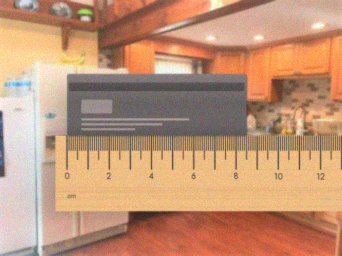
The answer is 8.5 cm
